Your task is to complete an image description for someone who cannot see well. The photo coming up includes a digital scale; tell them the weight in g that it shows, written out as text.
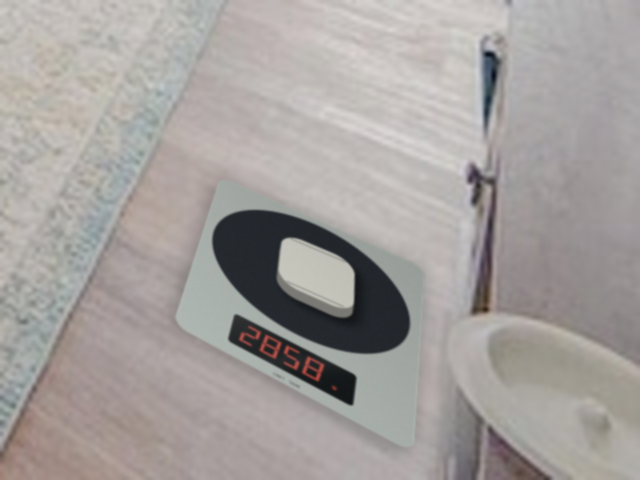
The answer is 2858 g
